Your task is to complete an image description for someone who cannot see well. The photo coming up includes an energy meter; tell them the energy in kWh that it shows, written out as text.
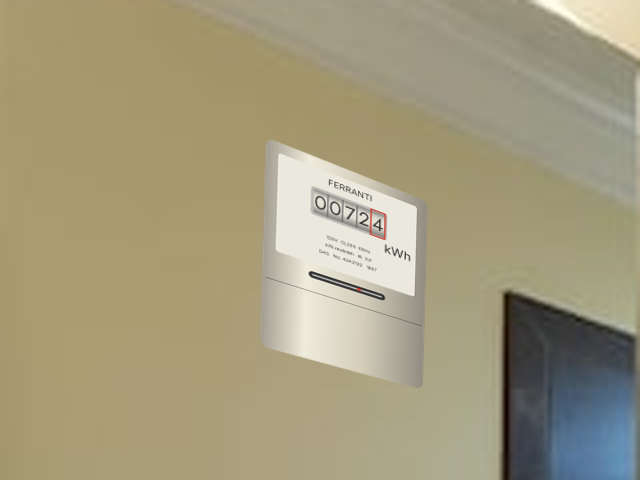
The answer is 72.4 kWh
